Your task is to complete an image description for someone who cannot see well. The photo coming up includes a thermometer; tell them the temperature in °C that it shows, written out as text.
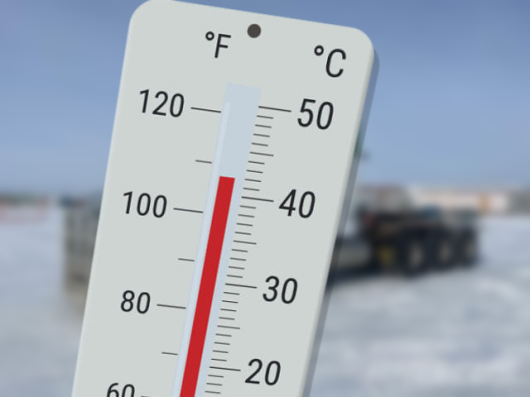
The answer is 42 °C
